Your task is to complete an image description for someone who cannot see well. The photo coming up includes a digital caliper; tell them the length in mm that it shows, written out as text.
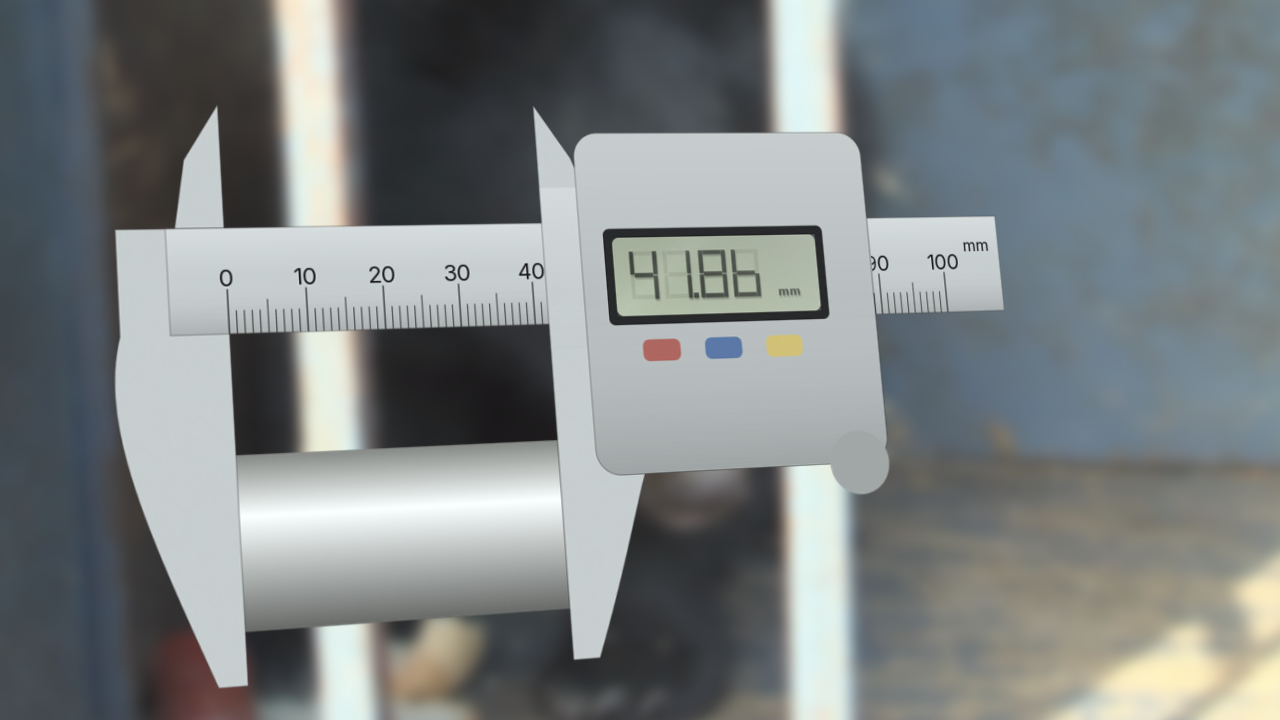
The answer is 41.86 mm
